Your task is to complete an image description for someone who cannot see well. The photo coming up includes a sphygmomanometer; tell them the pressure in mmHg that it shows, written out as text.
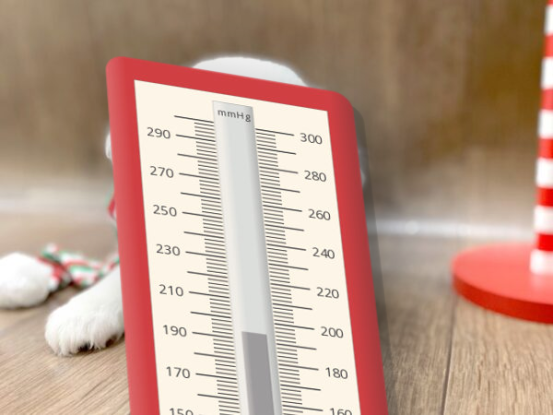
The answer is 194 mmHg
